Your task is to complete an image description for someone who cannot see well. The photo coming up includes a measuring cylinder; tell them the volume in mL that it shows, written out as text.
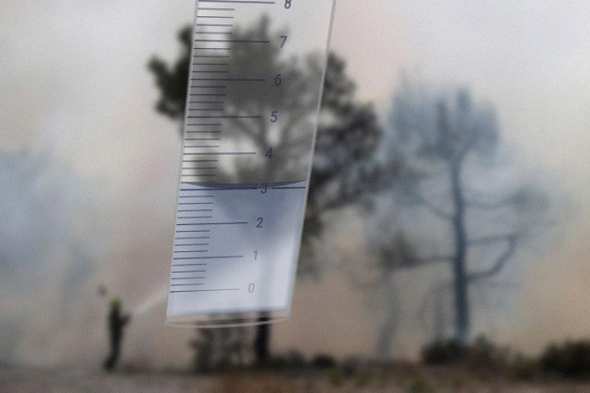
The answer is 3 mL
